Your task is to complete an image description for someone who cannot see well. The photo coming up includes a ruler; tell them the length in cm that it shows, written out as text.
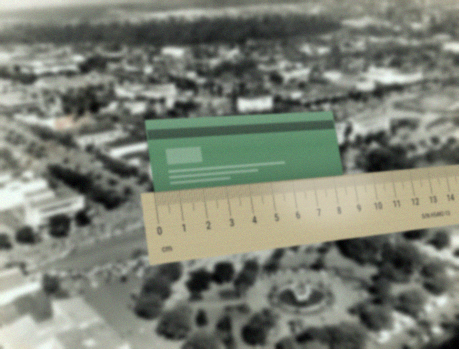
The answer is 8.5 cm
